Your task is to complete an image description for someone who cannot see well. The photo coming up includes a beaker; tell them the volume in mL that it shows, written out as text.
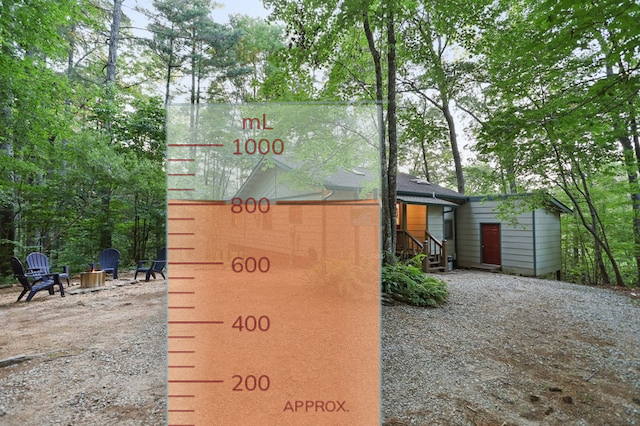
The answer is 800 mL
